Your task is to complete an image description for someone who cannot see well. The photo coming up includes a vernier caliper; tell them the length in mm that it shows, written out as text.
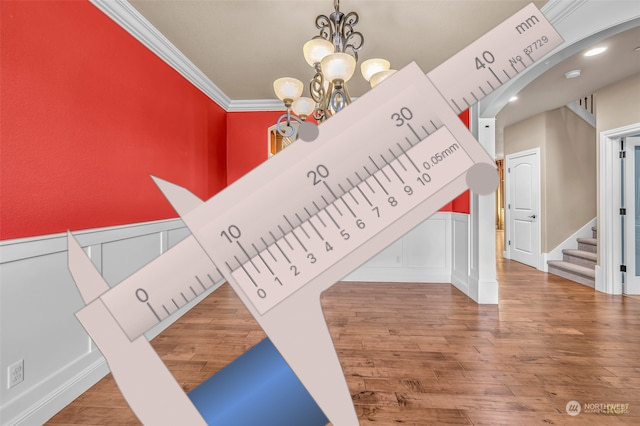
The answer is 9.0 mm
